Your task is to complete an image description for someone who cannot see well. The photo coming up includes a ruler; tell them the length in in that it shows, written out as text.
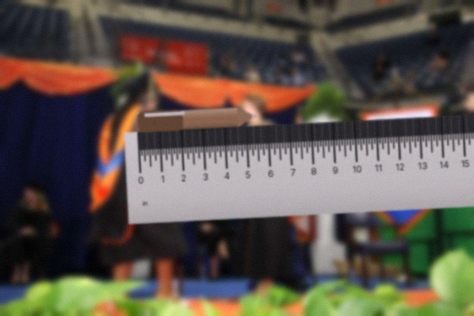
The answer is 5.5 in
